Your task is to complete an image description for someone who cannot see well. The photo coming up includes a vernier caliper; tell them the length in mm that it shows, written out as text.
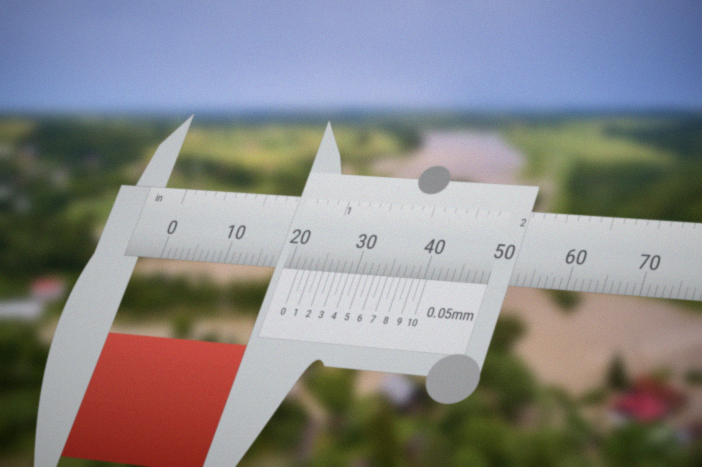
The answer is 21.4 mm
